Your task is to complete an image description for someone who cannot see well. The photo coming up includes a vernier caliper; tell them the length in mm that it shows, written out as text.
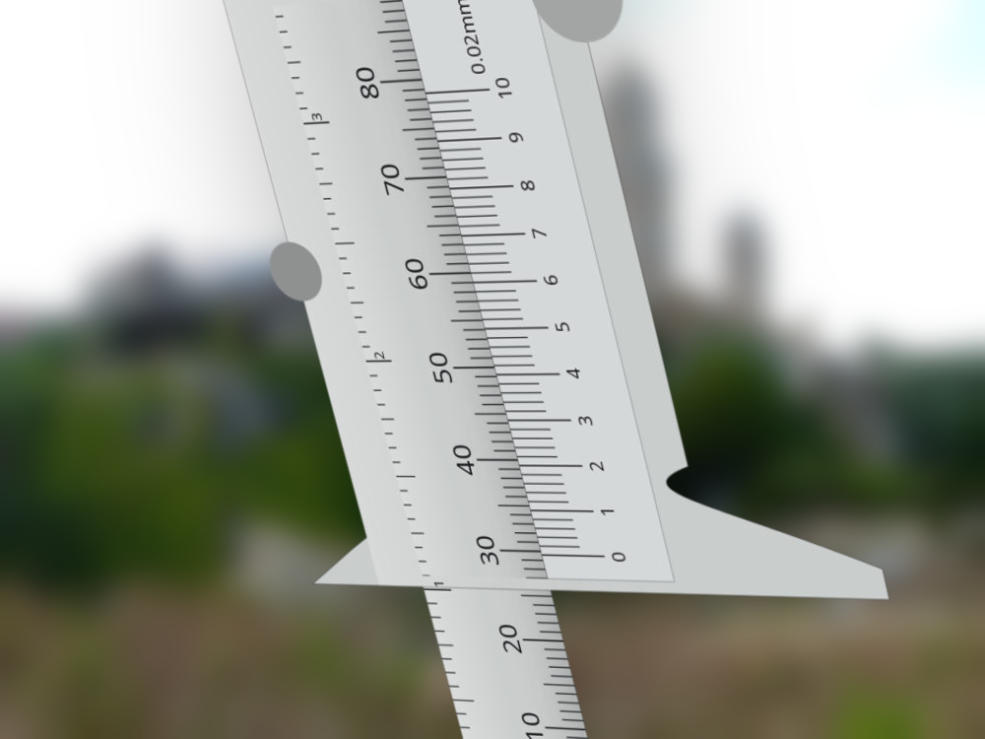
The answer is 29.6 mm
